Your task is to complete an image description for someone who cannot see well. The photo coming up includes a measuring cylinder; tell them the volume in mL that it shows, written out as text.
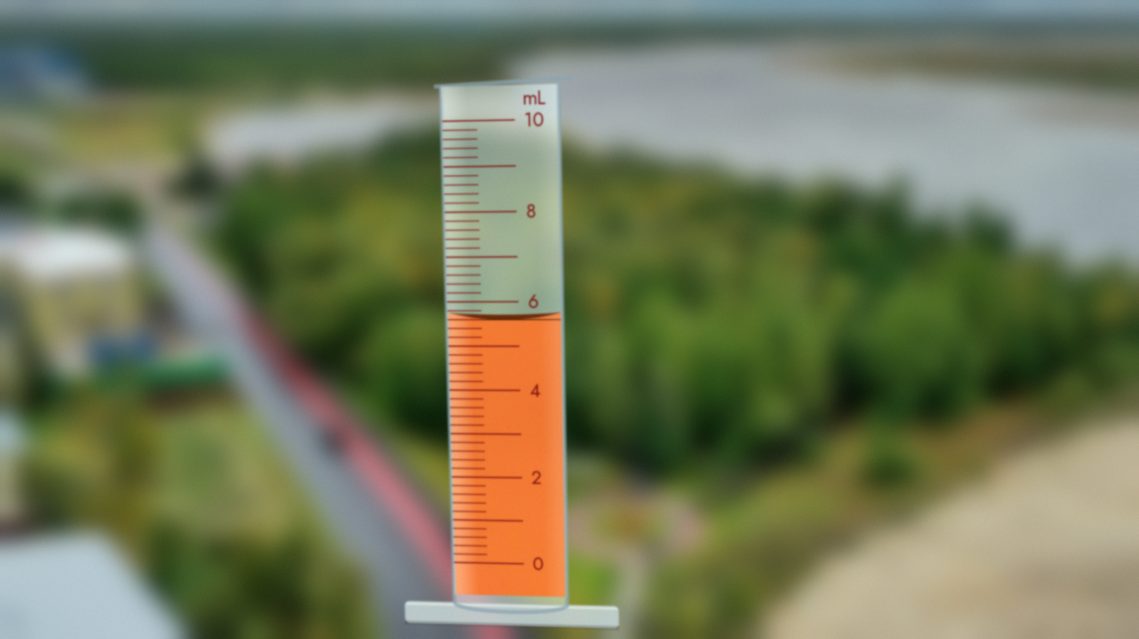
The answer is 5.6 mL
